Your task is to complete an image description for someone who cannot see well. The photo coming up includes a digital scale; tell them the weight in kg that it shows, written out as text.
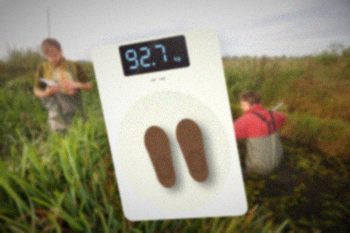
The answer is 92.7 kg
